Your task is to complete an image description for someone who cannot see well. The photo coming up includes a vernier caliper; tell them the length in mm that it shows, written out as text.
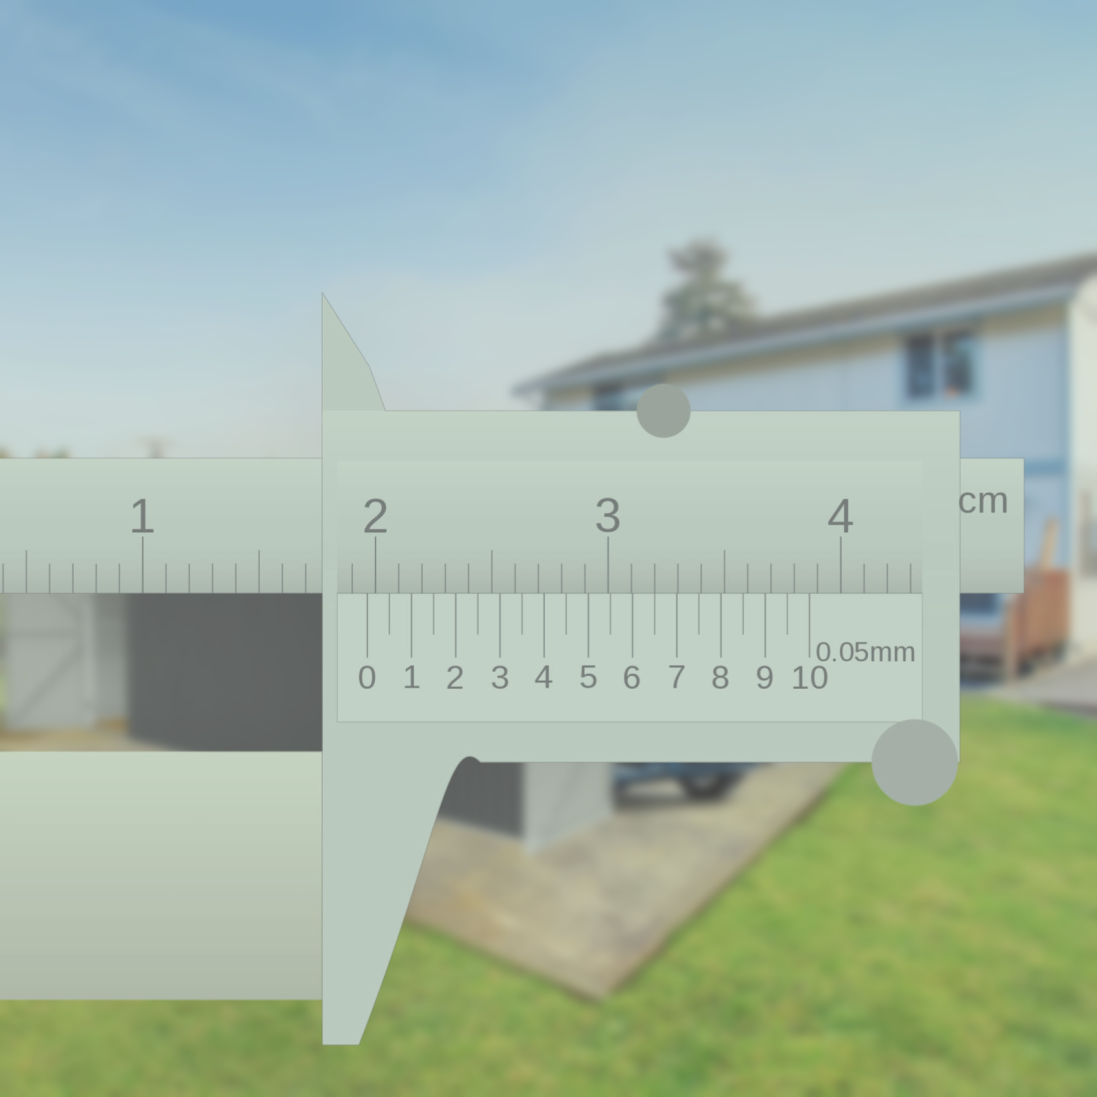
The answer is 19.65 mm
